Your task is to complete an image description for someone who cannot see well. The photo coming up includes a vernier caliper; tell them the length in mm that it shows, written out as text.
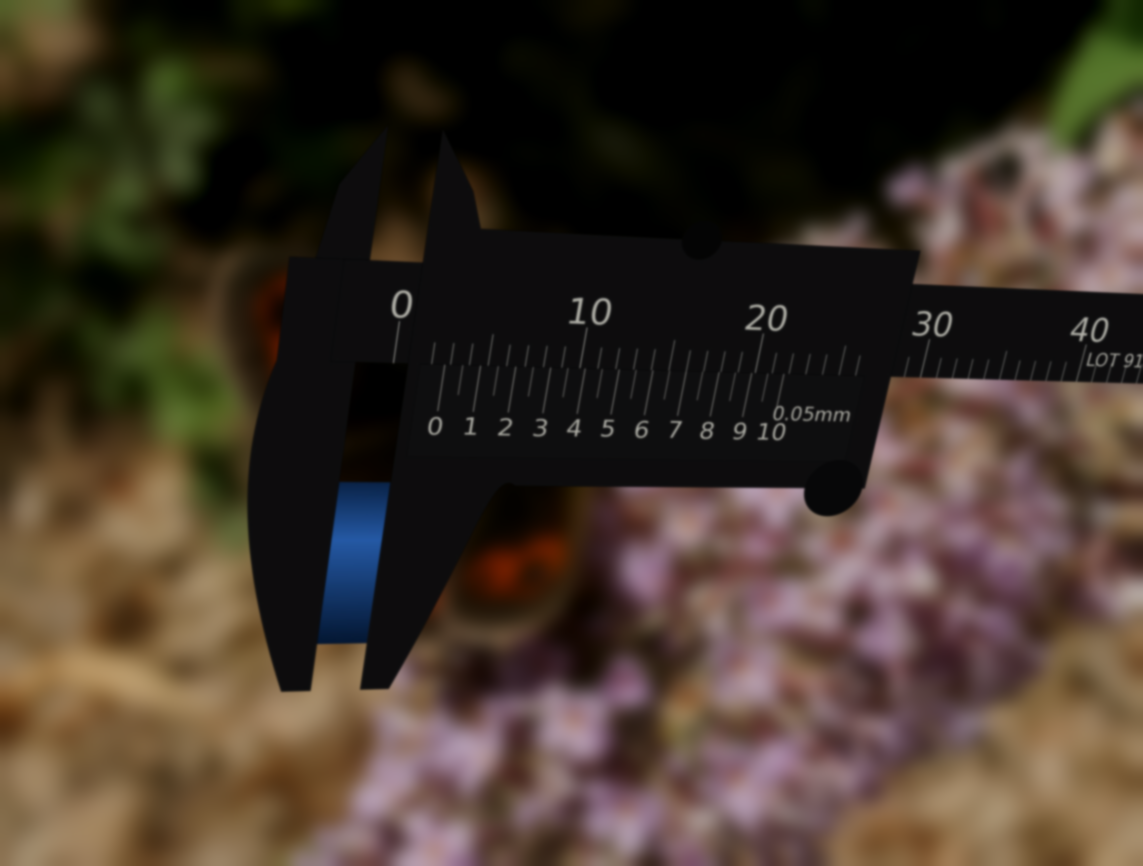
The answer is 2.7 mm
